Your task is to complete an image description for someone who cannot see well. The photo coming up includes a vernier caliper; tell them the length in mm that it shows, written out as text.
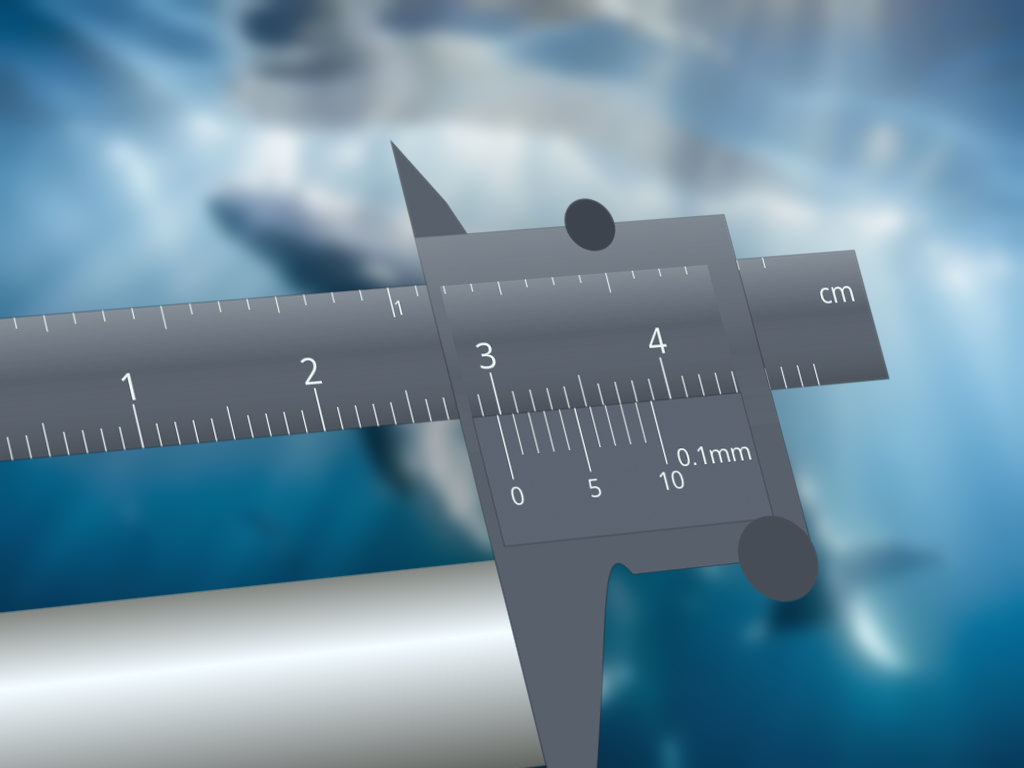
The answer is 29.8 mm
